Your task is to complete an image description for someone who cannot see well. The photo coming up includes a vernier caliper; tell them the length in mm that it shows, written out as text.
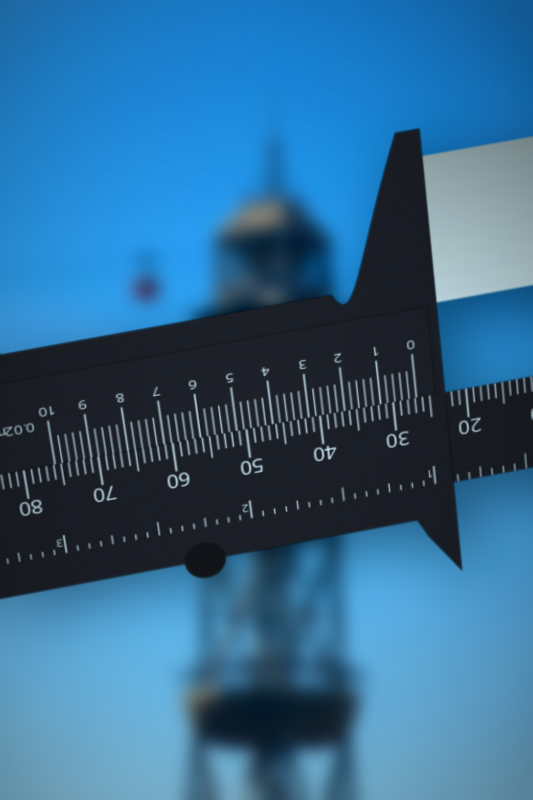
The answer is 26.8 mm
